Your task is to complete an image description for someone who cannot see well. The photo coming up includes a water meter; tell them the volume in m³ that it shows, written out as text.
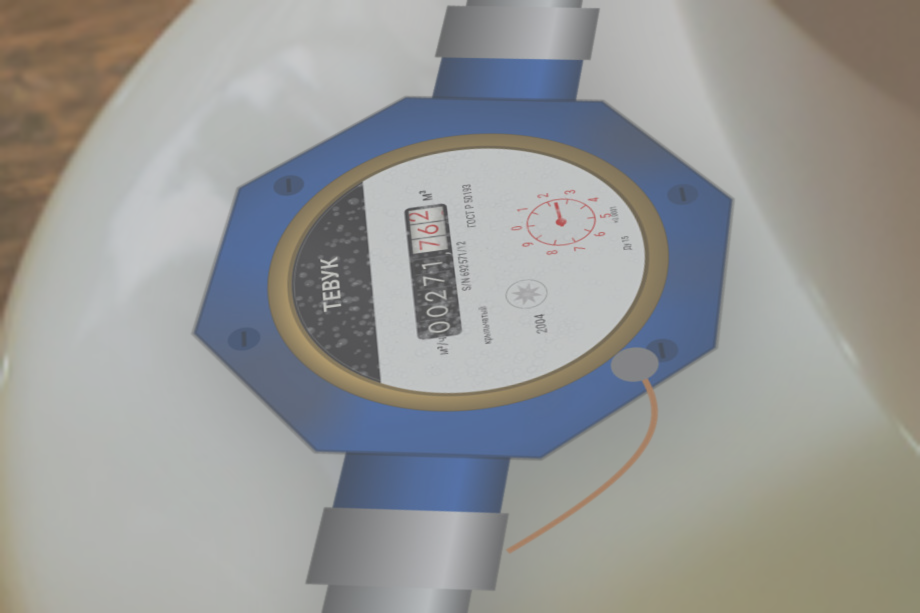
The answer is 271.7622 m³
